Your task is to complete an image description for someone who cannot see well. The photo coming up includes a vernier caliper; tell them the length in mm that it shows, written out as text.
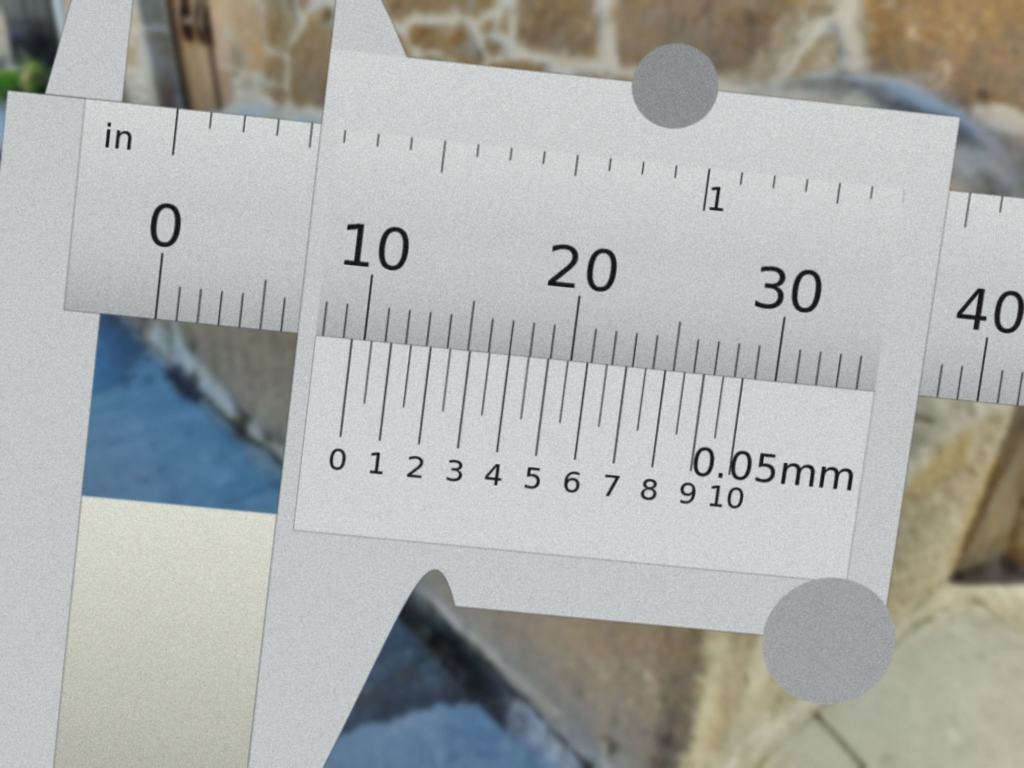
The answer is 9.4 mm
